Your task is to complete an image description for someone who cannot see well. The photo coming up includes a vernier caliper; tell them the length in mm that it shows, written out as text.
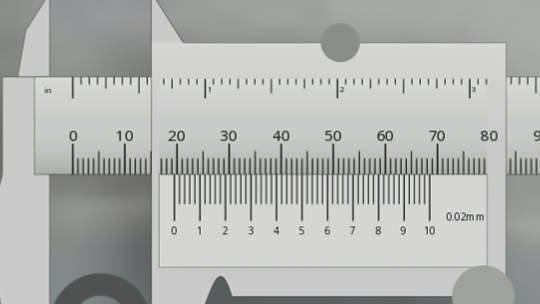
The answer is 19.5 mm
